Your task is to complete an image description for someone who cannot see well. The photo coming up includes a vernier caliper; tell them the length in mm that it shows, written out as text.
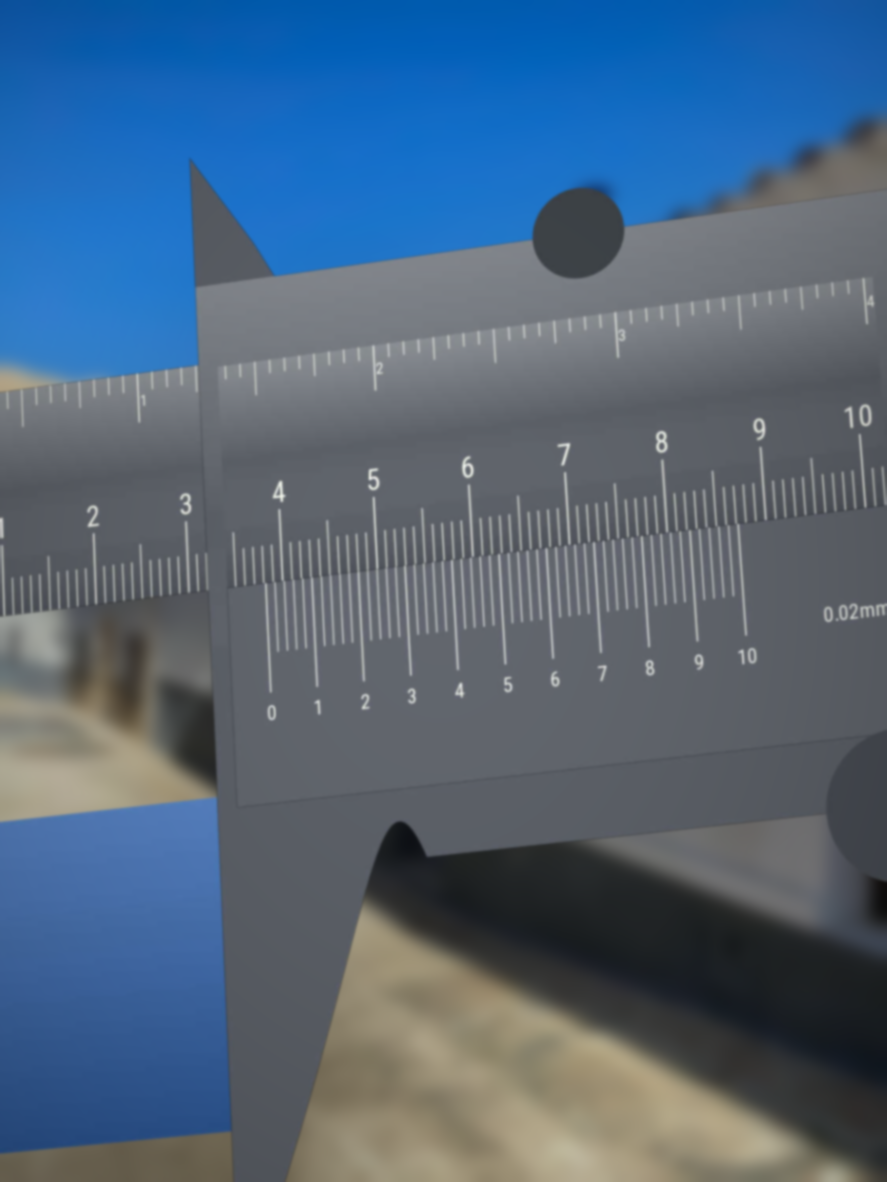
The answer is 38.2 mm
